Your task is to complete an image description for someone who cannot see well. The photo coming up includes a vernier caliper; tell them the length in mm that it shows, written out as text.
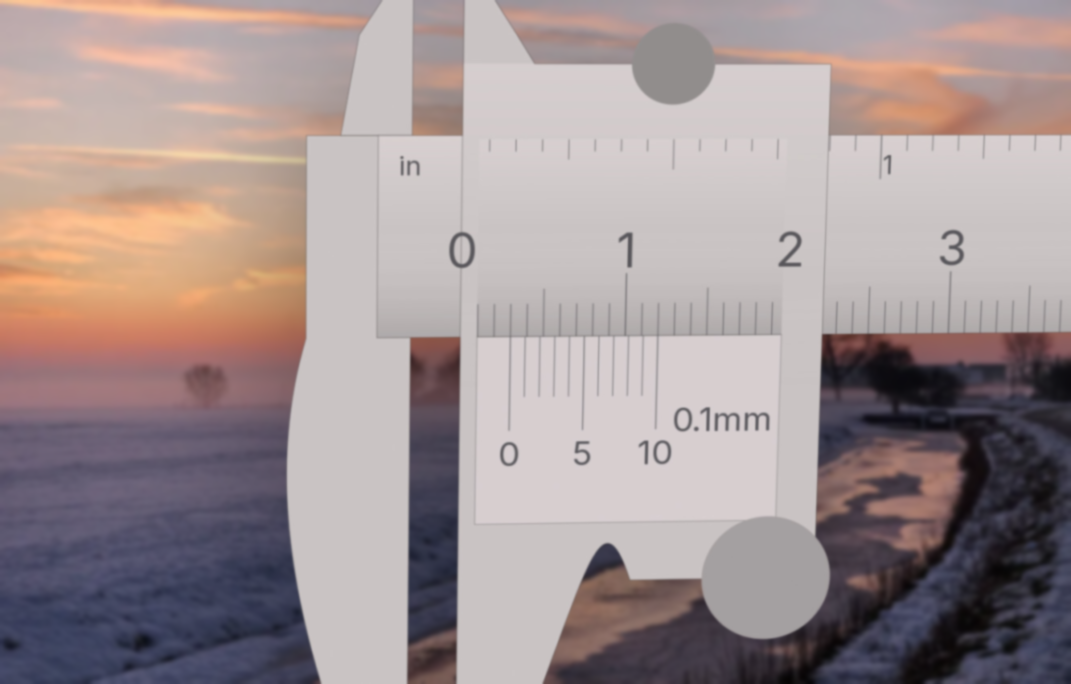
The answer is 3.0 mm
